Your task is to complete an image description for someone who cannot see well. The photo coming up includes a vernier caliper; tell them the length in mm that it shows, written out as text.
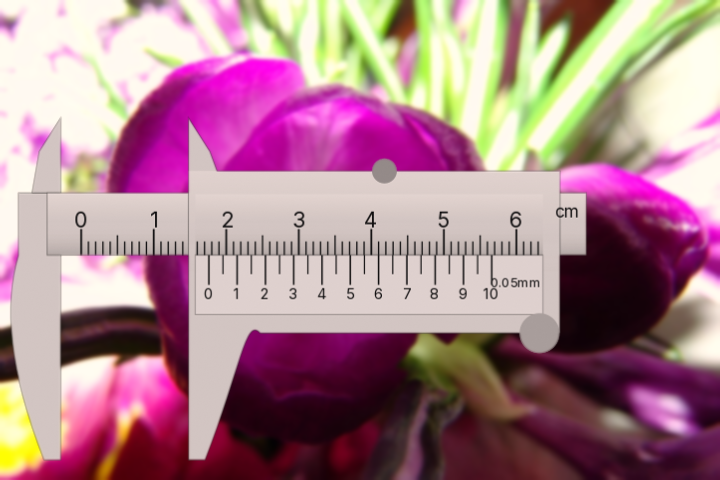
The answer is 17.6 mm
